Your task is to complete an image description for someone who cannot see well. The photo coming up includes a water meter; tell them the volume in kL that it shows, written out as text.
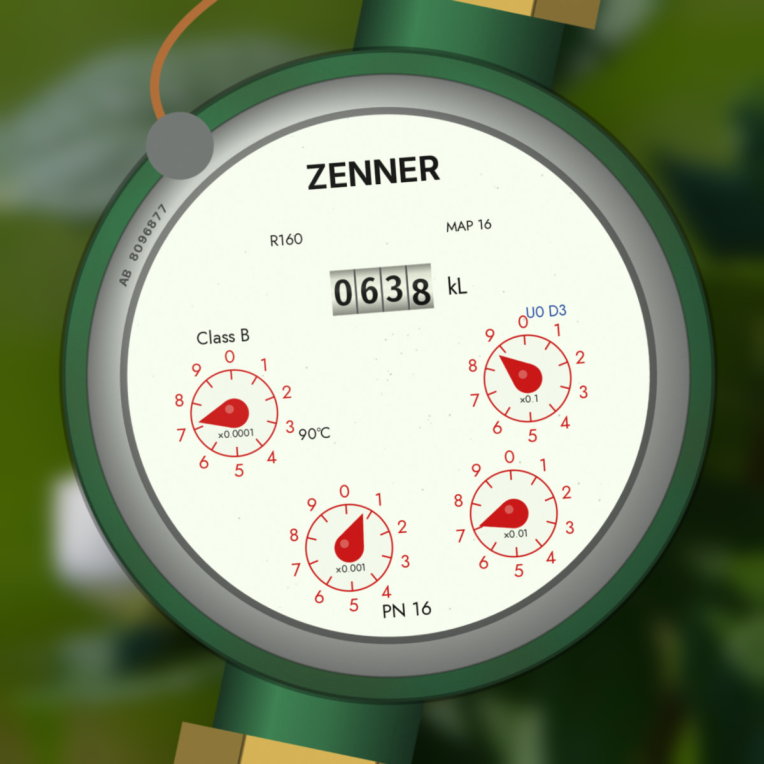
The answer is 637.8707 kL
